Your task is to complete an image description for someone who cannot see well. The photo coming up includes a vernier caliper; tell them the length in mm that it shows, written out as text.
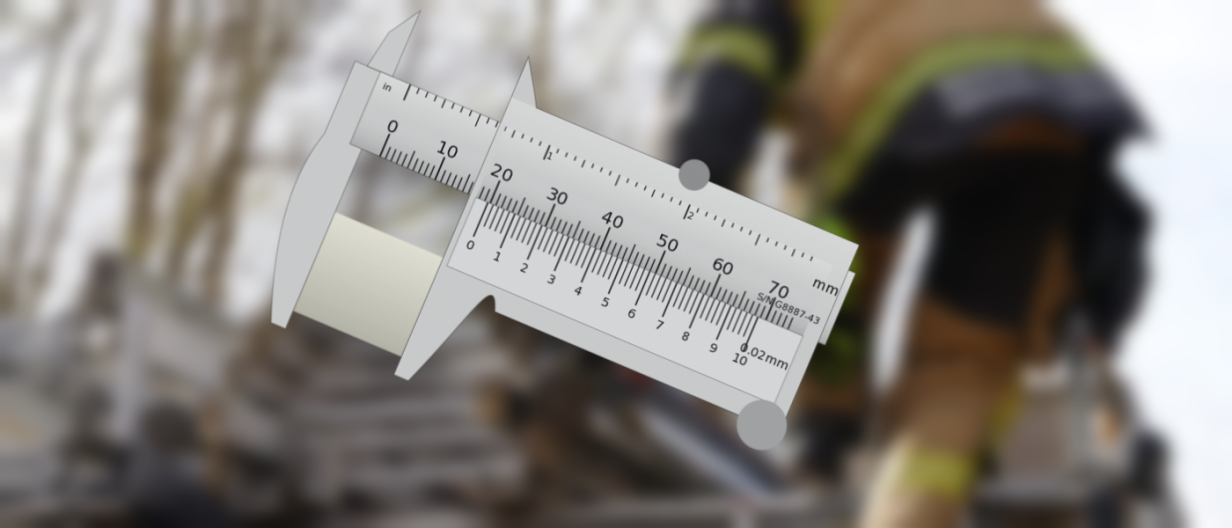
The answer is 19.6 mm
